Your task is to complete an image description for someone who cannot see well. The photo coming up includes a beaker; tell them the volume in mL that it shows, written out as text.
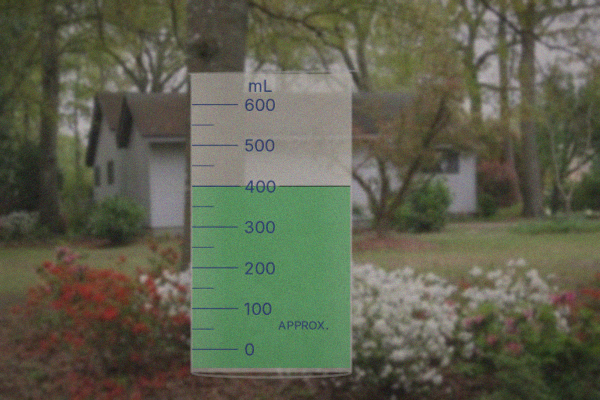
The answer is 400 mL
